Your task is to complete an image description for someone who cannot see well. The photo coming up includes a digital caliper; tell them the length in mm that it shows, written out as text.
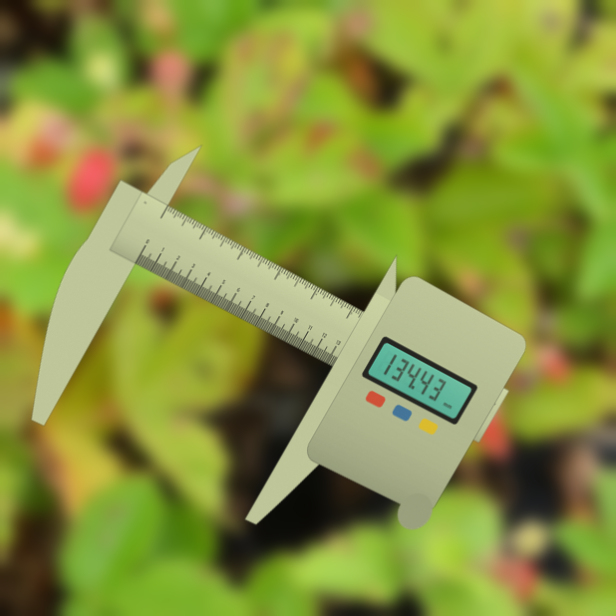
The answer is 134.43 mm
